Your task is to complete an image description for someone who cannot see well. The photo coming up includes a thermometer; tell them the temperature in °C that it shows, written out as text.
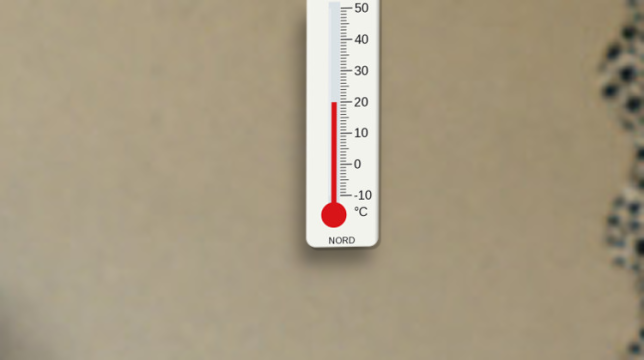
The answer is 20 °C
